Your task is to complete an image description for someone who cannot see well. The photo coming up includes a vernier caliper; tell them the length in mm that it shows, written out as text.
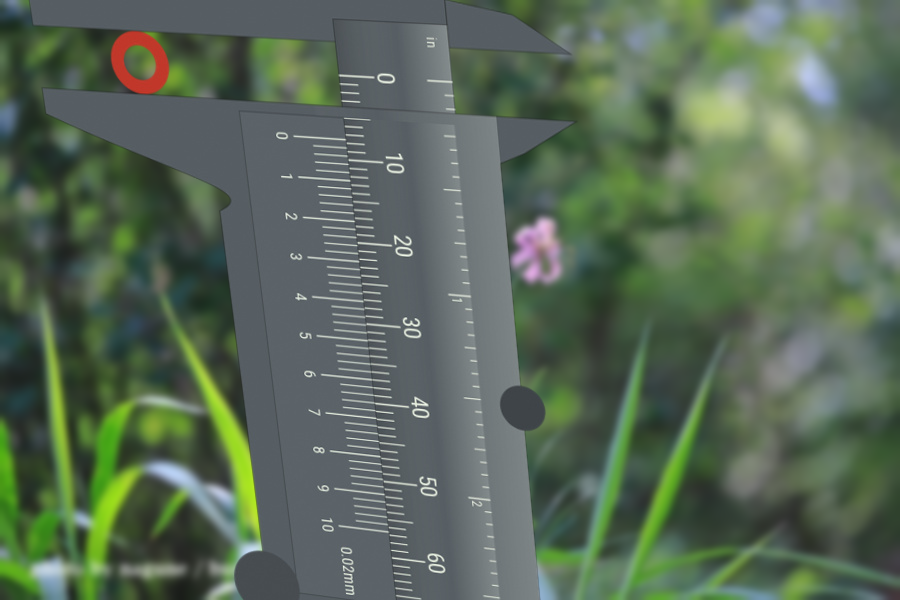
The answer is 7.6 mm
